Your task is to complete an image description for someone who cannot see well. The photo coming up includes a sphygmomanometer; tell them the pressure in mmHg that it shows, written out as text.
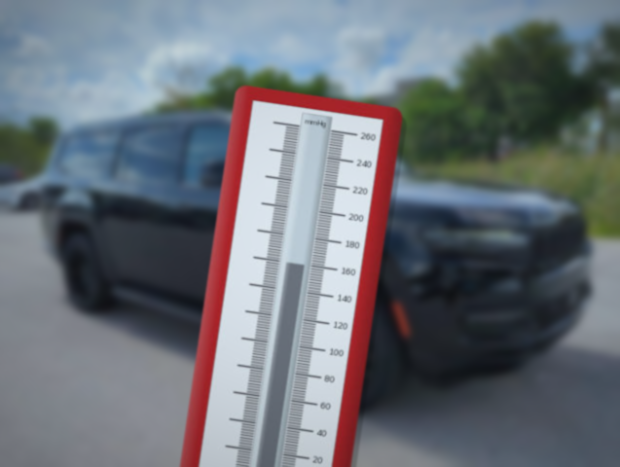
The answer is 160 mmHg
